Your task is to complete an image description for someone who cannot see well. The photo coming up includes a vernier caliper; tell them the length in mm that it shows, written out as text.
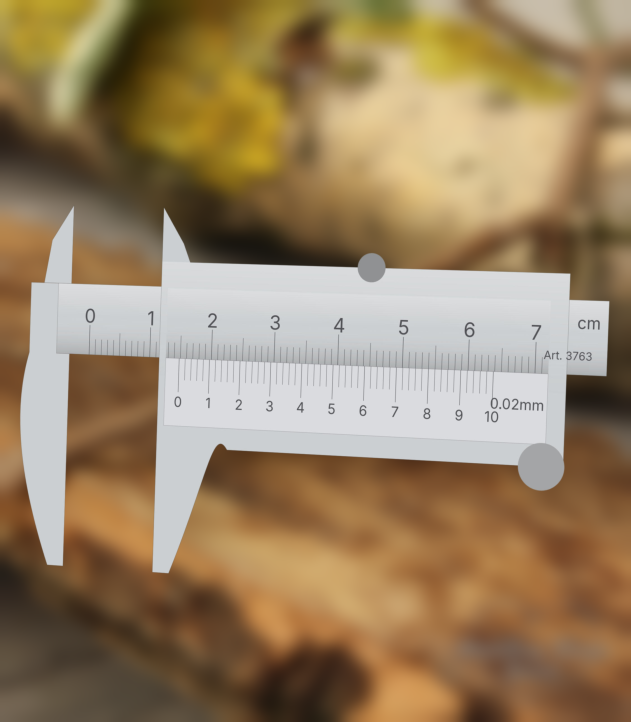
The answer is 14.8 mm
